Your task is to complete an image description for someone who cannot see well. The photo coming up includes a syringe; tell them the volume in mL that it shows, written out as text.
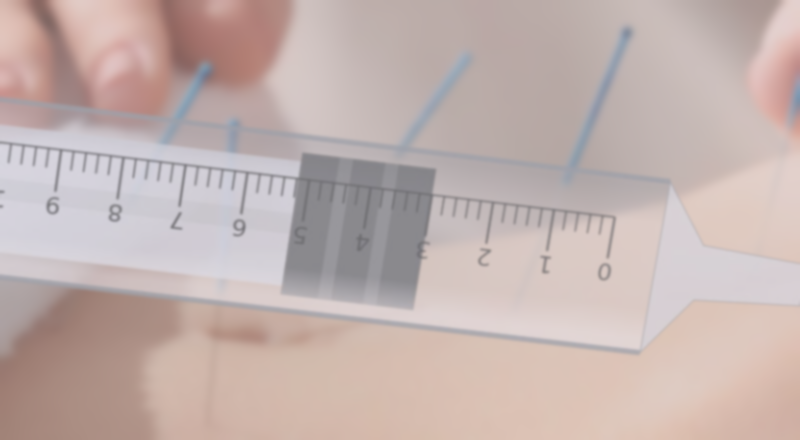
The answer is 3 mL
